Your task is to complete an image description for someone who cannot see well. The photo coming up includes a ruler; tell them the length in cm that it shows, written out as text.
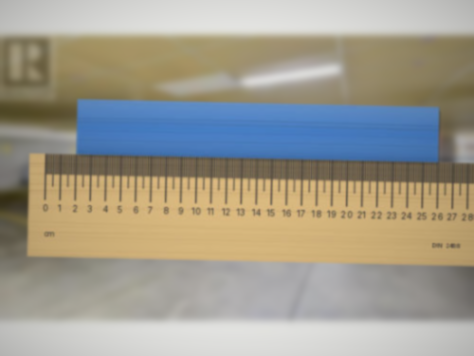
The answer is 24 cm
